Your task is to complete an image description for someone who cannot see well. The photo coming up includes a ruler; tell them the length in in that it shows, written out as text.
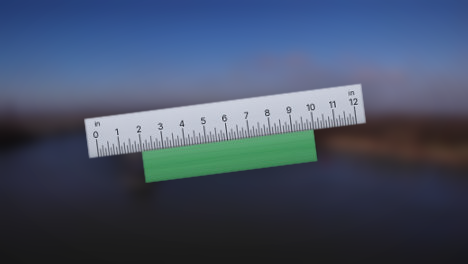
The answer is 8 in
